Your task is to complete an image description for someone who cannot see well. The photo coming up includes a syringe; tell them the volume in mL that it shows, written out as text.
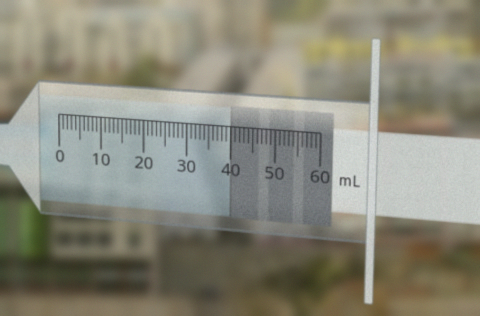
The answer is 40 mL
